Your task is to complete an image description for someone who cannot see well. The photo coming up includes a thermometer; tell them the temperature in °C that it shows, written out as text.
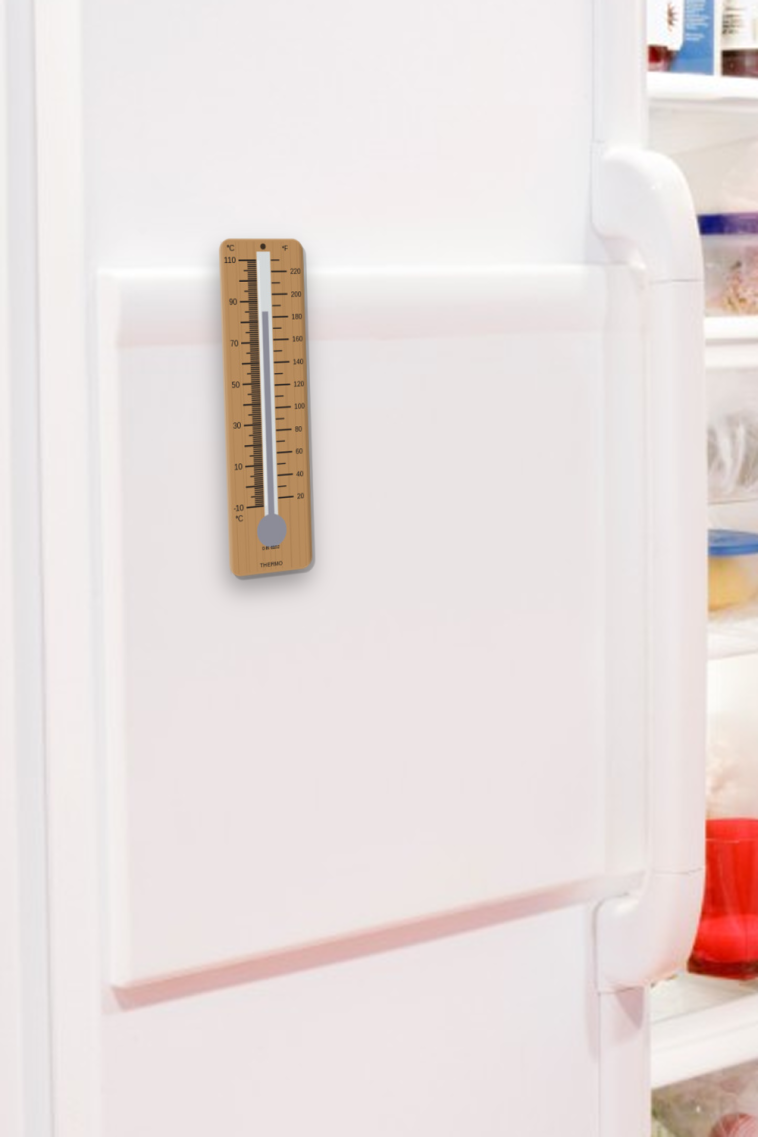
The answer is 85 °C
